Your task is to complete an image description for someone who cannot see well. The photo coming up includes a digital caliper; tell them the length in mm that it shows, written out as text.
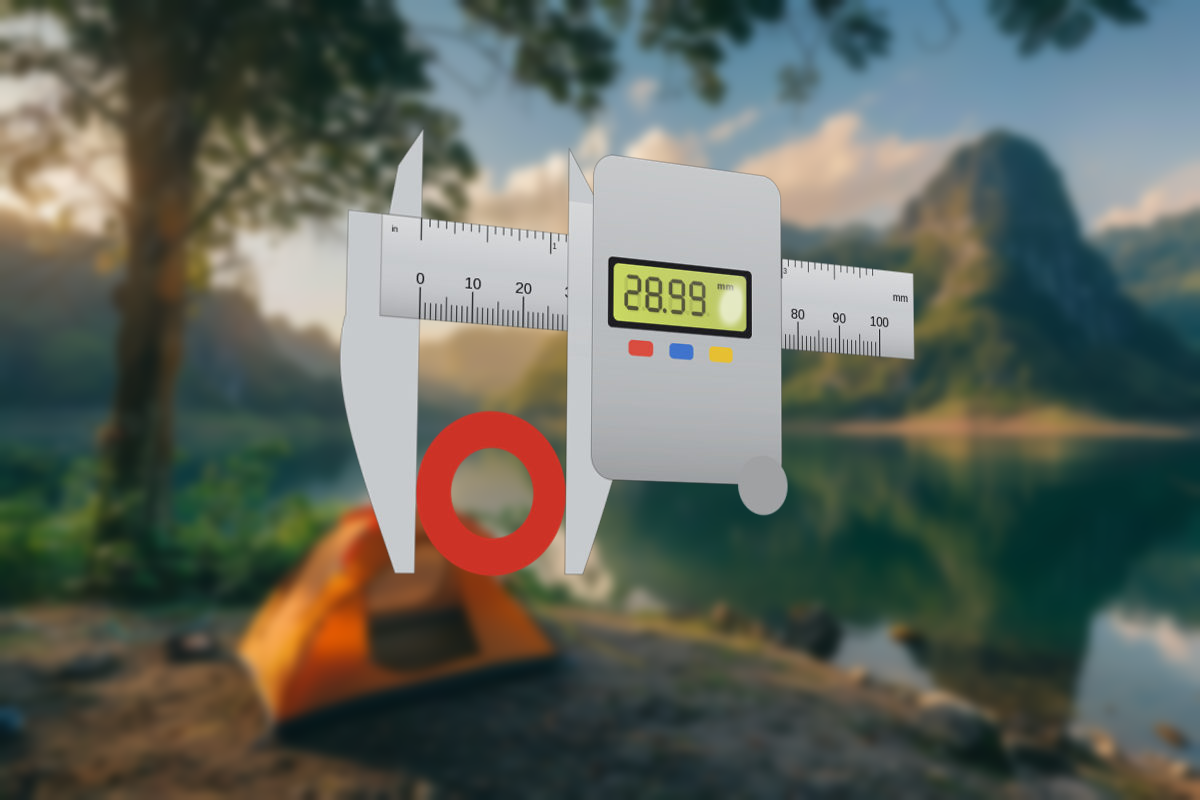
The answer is 28.99 mm
